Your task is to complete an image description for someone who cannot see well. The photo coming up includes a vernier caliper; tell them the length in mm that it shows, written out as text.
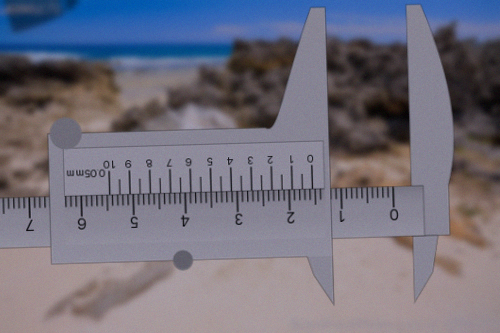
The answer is 15.5 mm
